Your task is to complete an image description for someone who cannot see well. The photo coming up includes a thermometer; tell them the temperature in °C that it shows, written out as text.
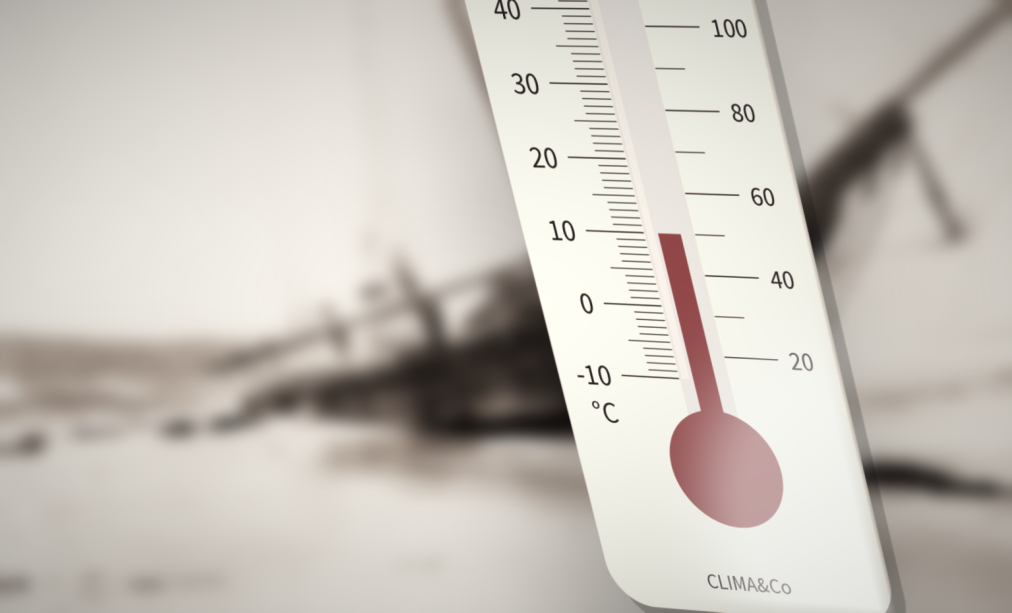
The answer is 10 °C
